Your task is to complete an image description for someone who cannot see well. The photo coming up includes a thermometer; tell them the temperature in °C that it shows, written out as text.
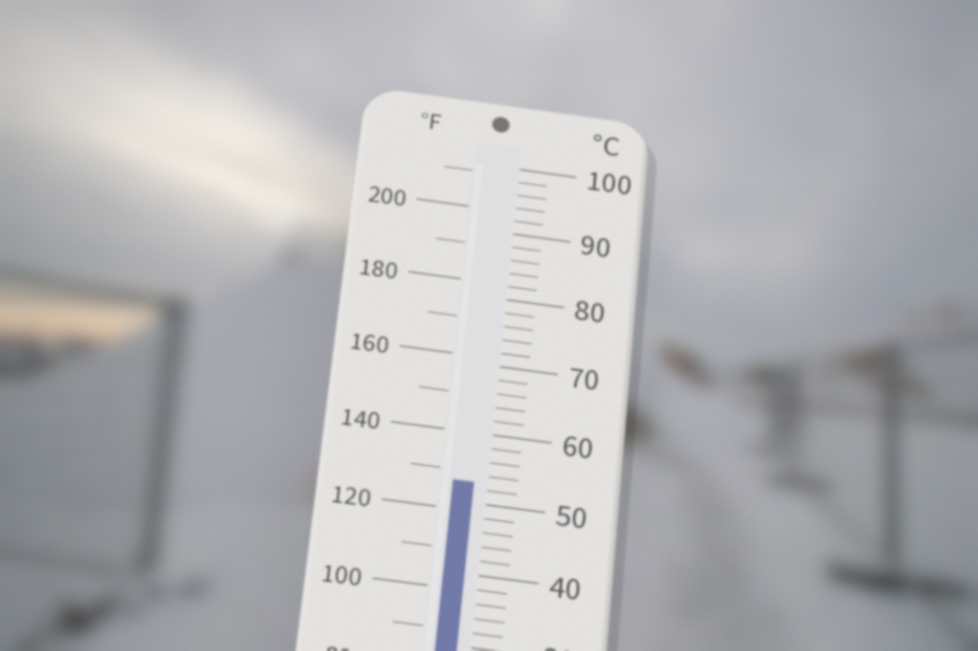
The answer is 53 °C
